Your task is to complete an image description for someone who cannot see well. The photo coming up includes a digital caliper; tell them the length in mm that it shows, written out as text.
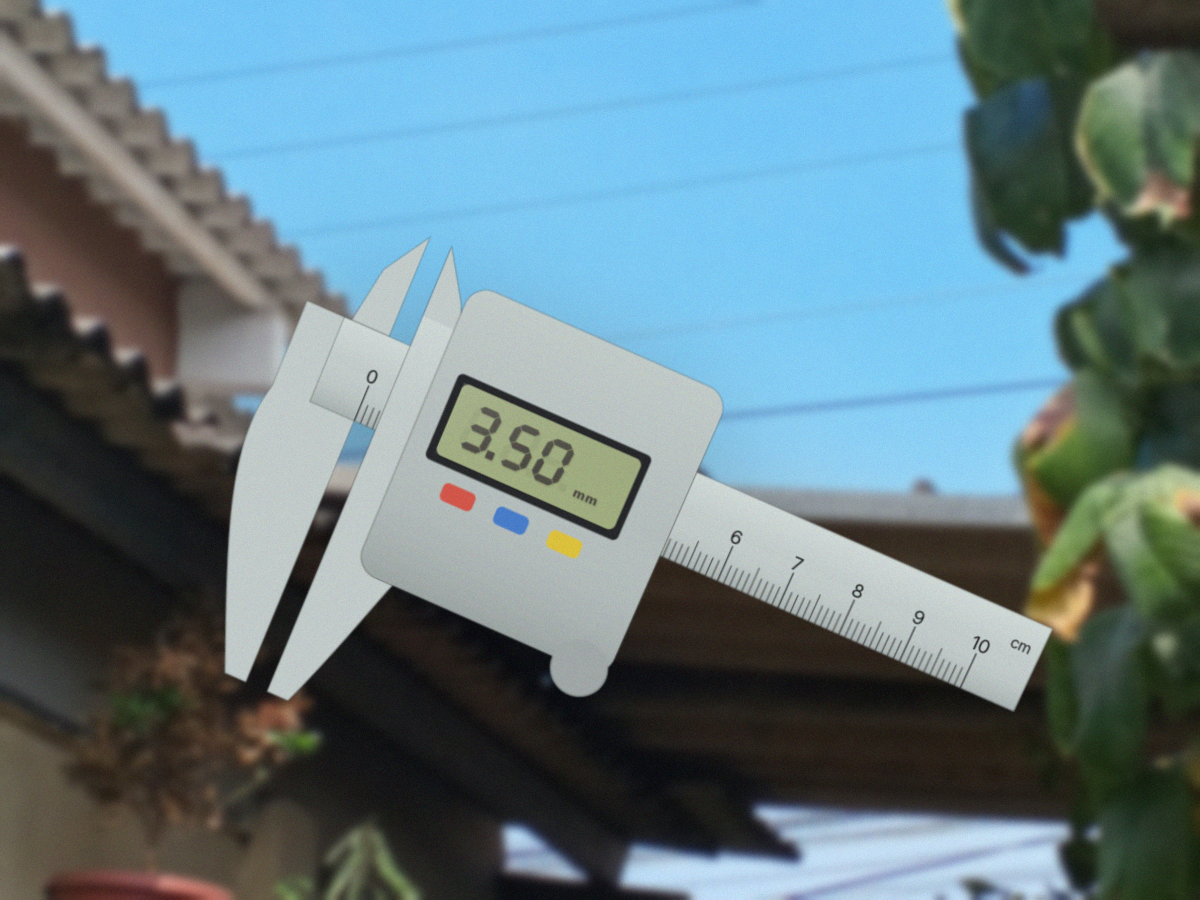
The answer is 3.50 mm
